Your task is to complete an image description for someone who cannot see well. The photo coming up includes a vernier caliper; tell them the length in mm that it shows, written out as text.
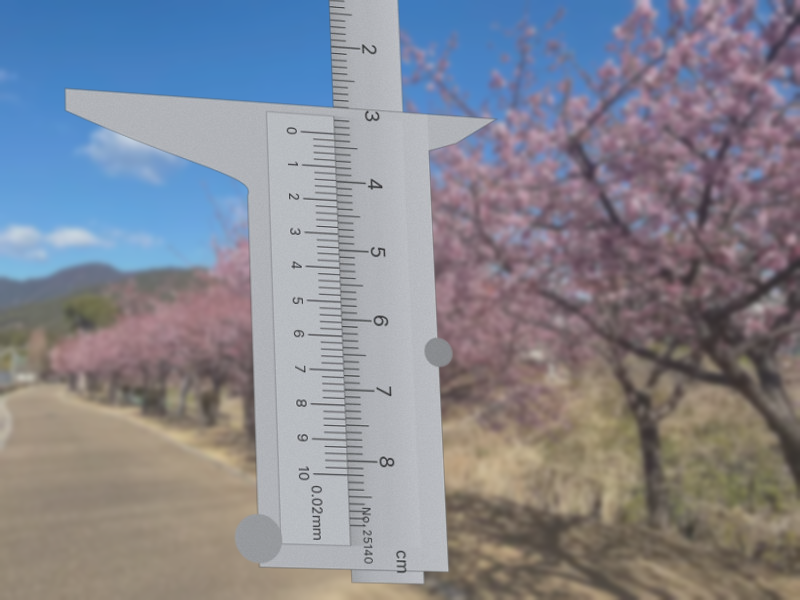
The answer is 33.0 mm
